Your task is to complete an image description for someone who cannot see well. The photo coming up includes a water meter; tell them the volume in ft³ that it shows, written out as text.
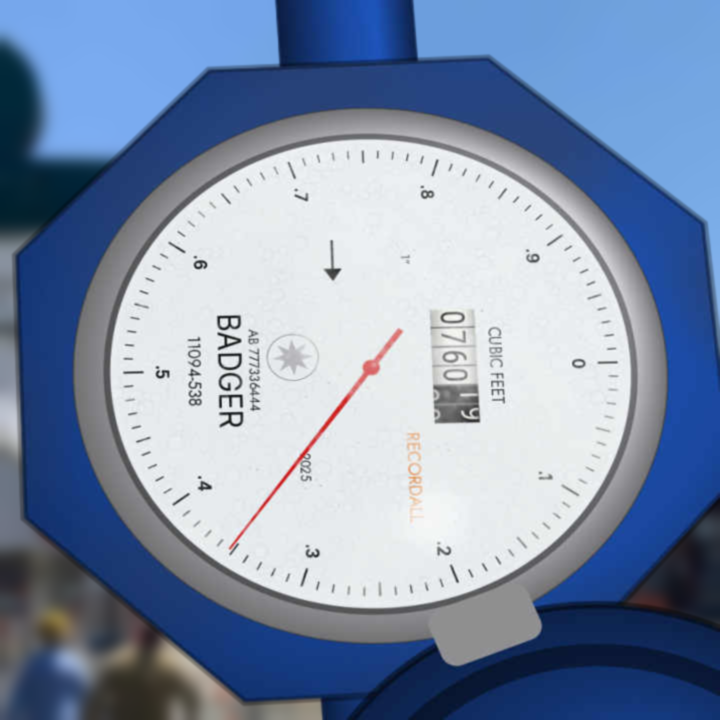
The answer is 76019.35 ft³
